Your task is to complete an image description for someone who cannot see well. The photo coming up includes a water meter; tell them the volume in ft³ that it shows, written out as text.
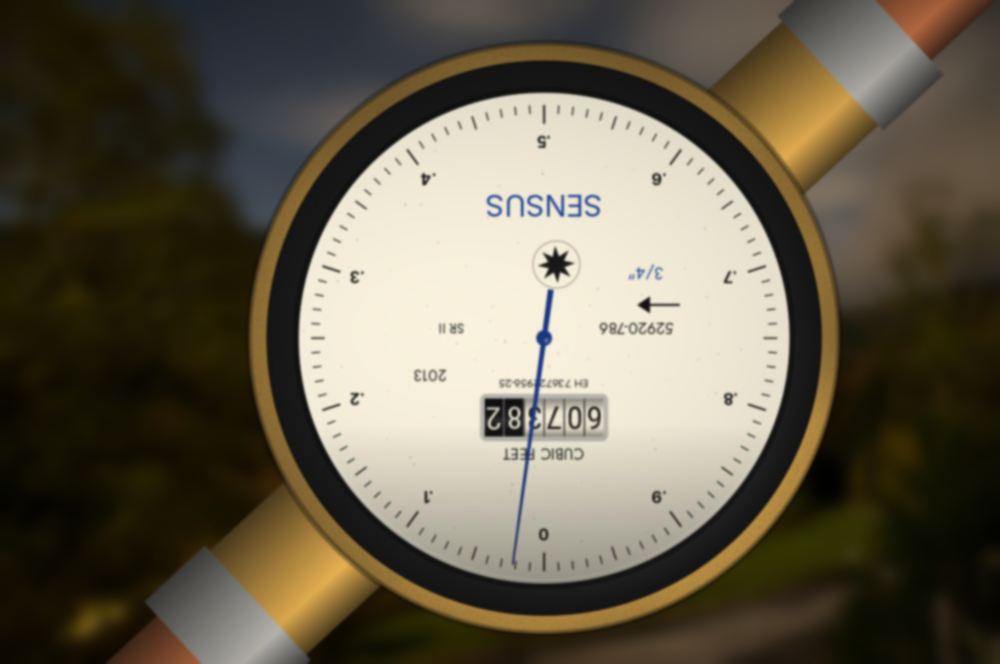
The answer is 607382.02 ft³
